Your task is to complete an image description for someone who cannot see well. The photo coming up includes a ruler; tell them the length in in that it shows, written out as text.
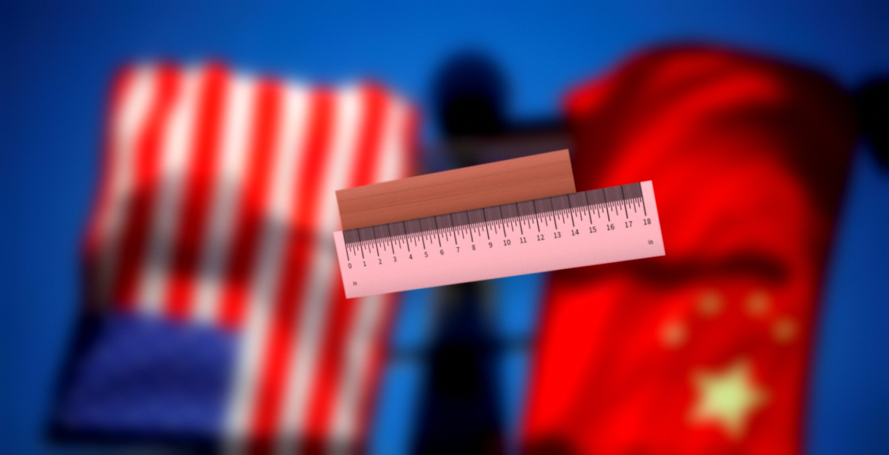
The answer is 14.5 in
